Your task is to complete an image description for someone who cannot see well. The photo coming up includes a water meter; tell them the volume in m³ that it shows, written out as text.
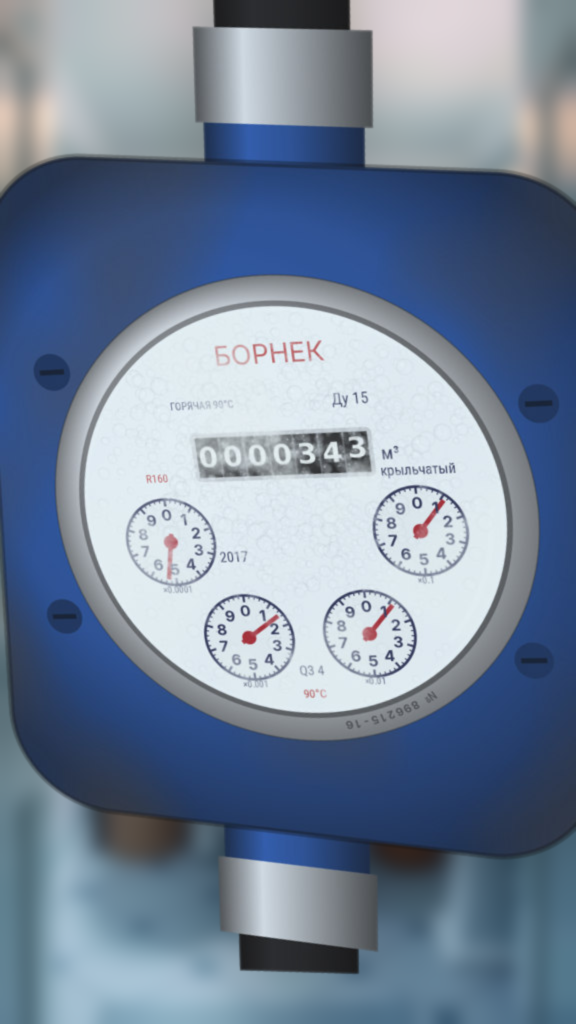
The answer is 343.1115 m³
